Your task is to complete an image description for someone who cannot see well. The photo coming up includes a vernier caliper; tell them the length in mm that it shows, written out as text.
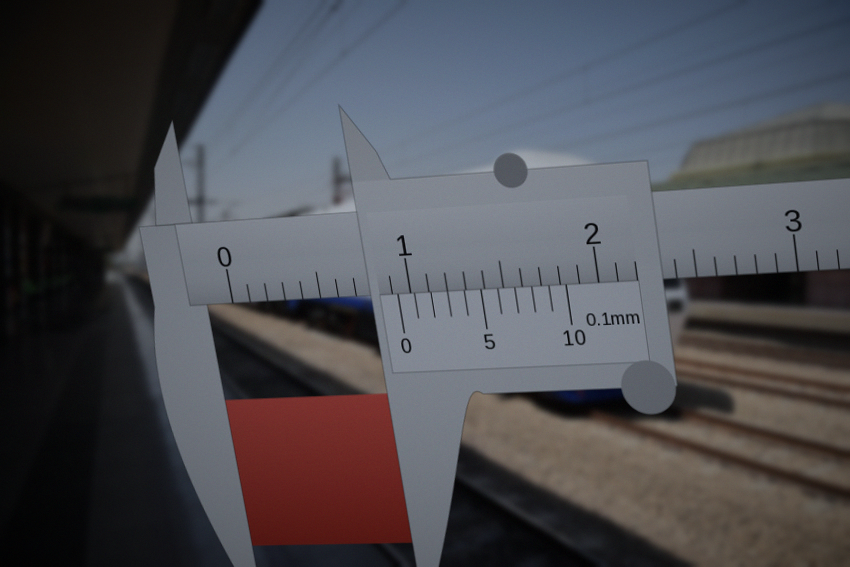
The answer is 9.3 mm
